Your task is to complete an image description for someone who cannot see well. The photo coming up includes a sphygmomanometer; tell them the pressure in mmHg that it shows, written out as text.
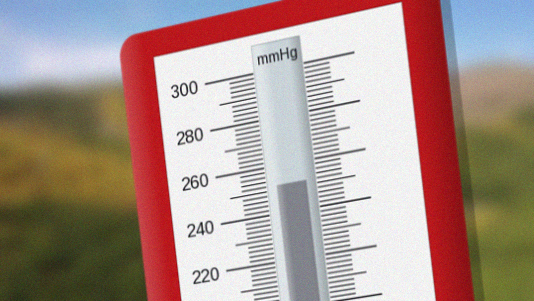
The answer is 252 mmHg
